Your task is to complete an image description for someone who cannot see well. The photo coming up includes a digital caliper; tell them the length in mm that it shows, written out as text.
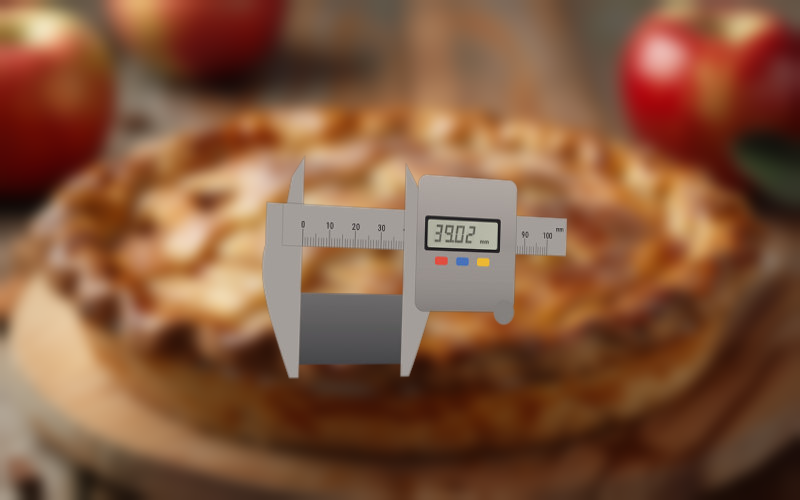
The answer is 39.02 mm
